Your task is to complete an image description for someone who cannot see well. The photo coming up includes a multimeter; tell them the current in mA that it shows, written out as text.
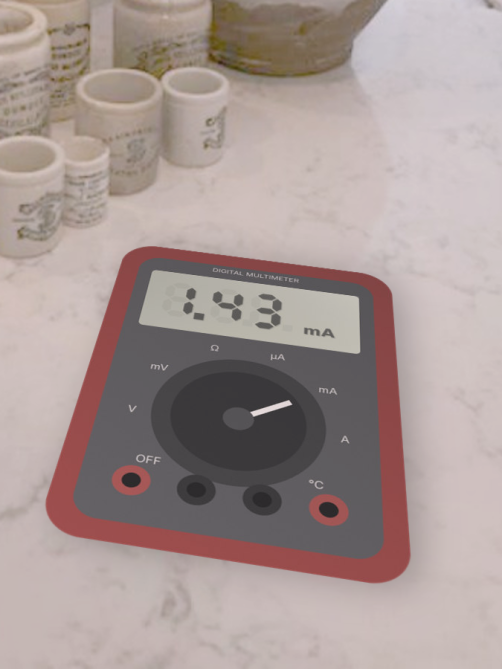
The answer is 1.43 mA
